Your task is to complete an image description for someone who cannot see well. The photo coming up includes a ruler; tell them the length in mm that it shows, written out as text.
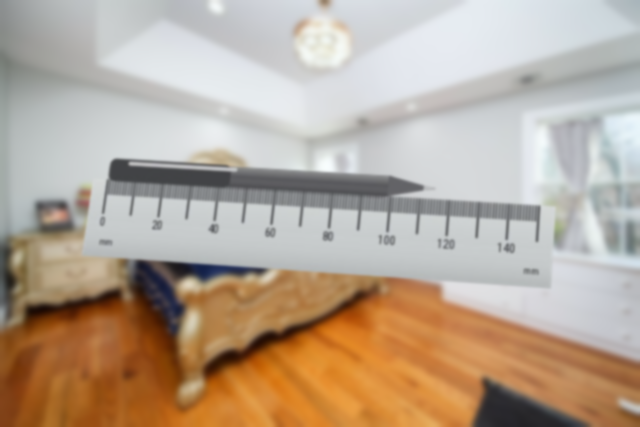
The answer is 115 mm
